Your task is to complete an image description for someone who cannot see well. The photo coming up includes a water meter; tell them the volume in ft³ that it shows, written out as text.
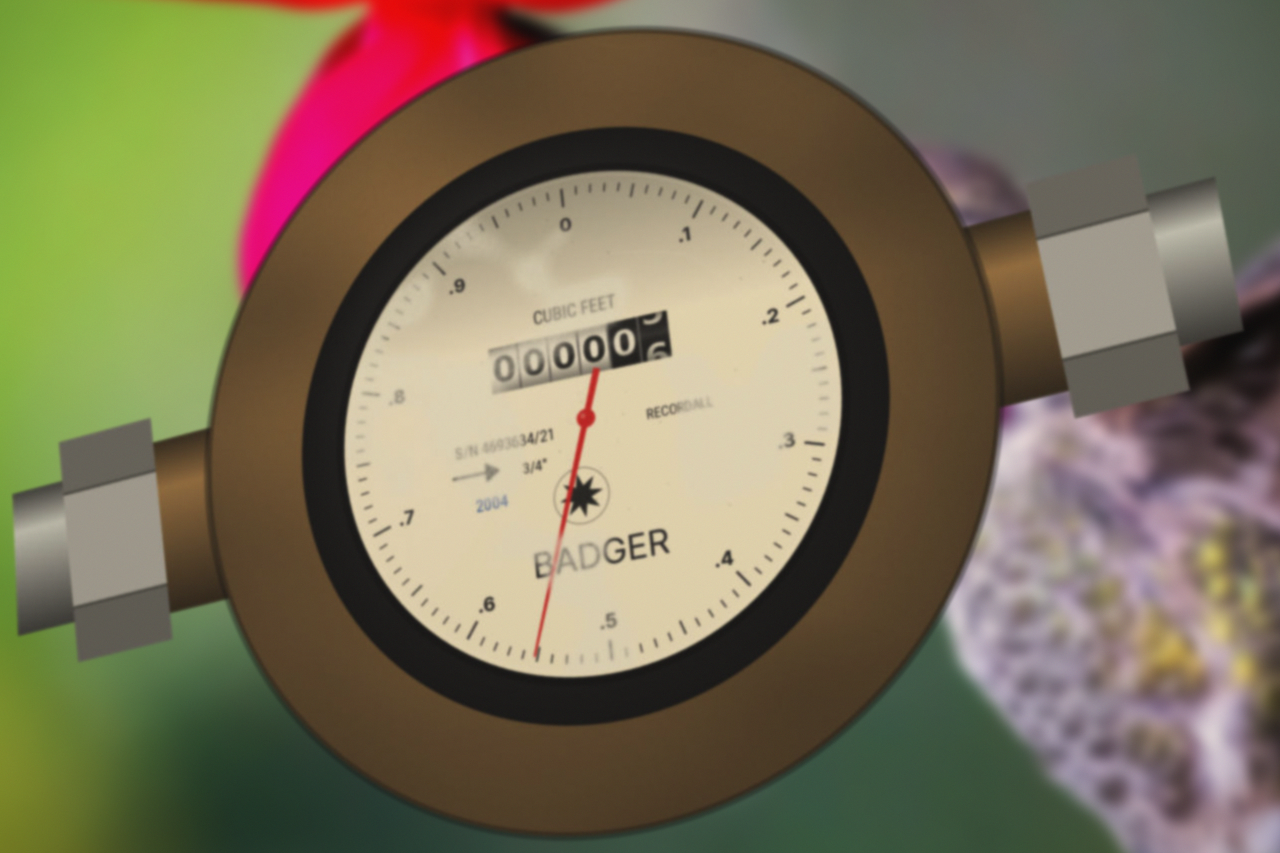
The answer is 5.55 ft³
